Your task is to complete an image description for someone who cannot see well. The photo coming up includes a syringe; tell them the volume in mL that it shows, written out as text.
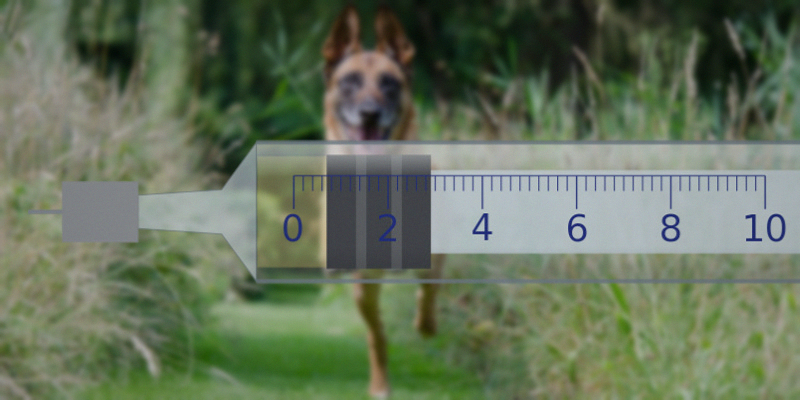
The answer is 0.7 mL
